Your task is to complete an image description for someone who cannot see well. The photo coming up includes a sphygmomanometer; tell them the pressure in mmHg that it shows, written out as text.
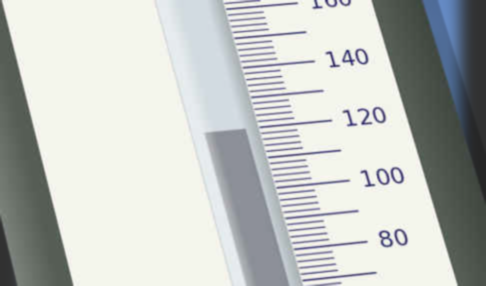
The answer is 120 mmHg
